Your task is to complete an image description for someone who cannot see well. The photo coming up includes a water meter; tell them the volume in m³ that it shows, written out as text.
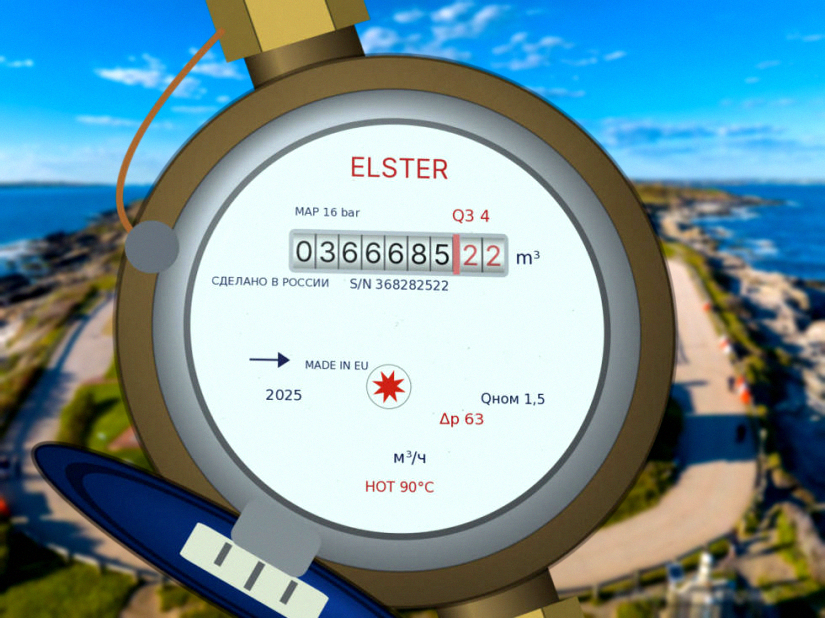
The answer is 366685.22 m³
